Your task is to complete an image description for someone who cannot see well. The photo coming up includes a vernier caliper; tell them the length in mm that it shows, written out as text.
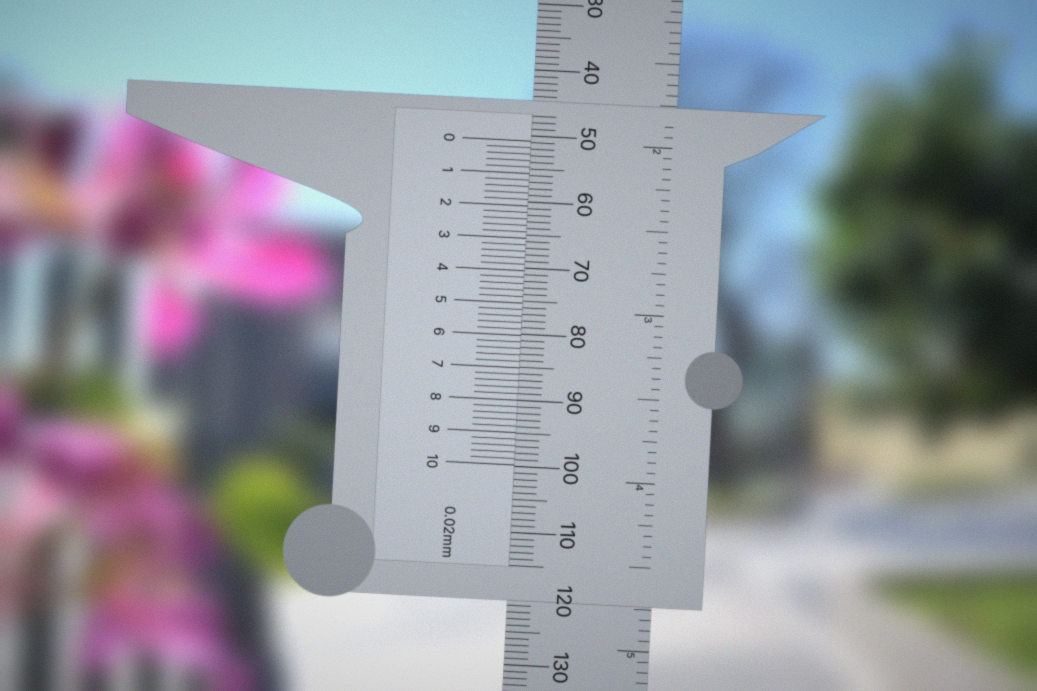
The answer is 50.8 mm
